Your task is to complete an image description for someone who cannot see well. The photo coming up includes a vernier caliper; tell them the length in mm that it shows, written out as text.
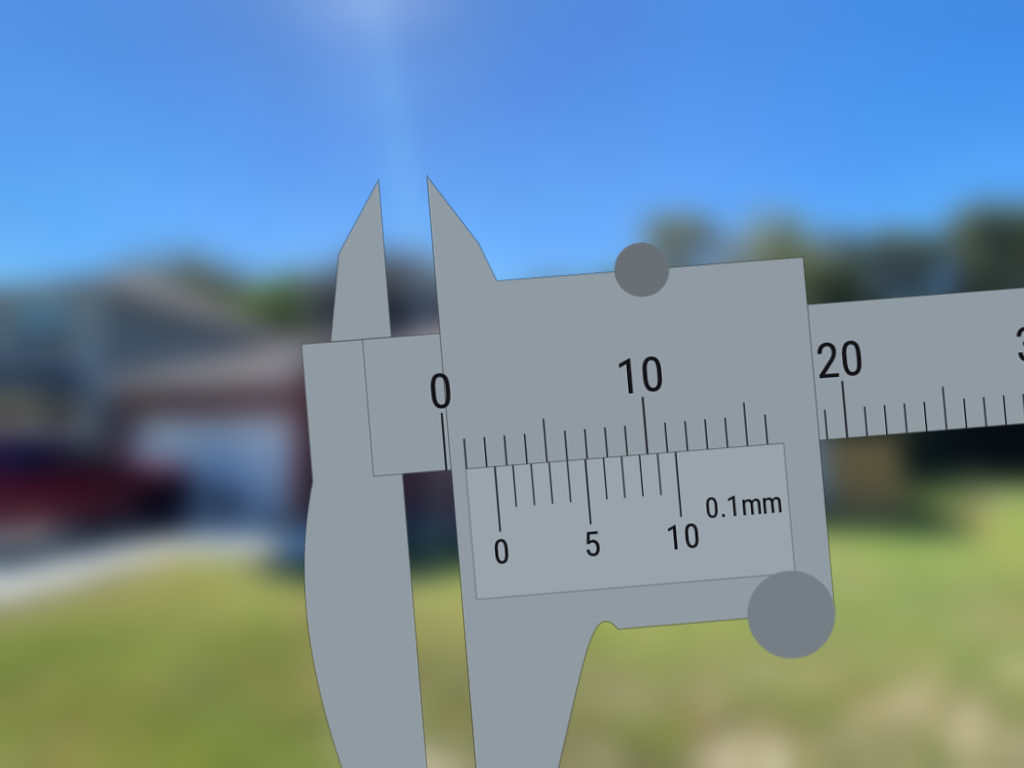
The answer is 2.4 mm
